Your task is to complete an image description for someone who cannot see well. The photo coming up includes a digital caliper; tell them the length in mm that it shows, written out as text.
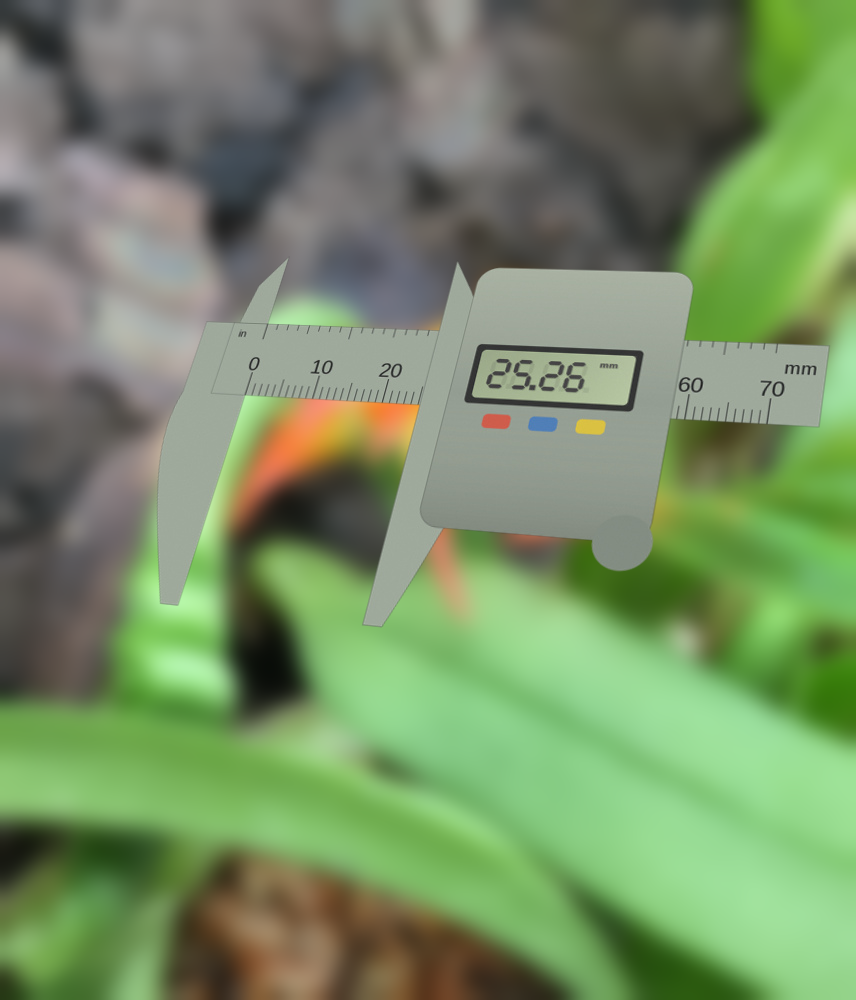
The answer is 25.26 mm
